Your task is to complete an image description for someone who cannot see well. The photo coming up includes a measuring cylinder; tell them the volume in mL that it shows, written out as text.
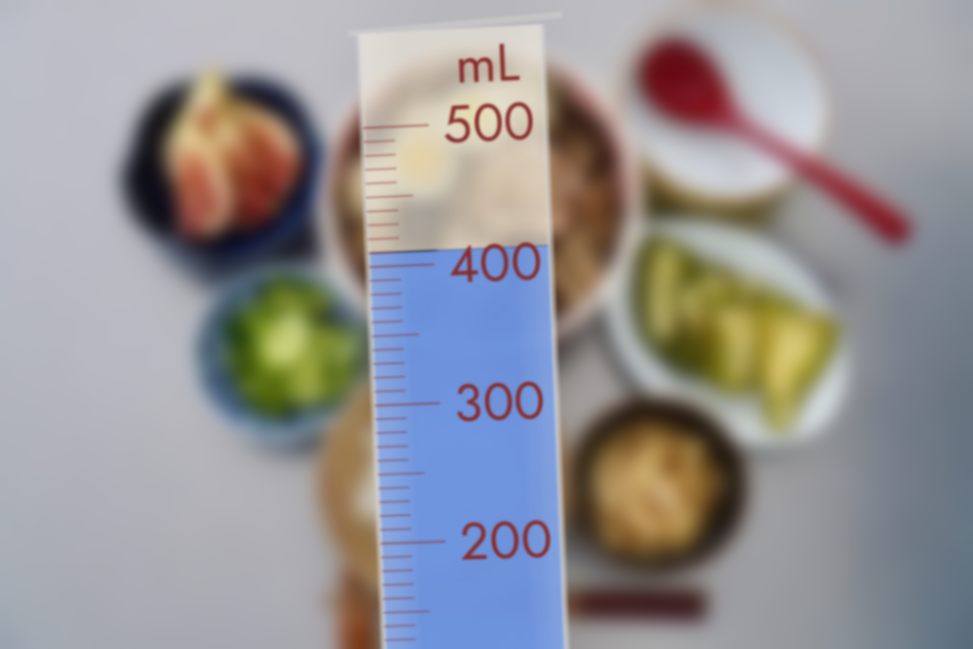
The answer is 410 mL
